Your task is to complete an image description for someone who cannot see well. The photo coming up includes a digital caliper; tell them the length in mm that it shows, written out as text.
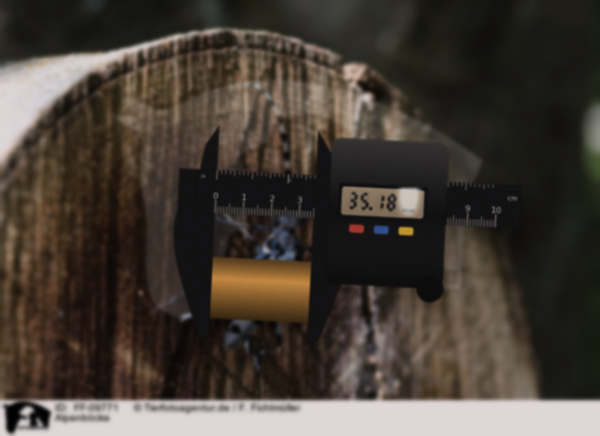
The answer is 35.18 mm
